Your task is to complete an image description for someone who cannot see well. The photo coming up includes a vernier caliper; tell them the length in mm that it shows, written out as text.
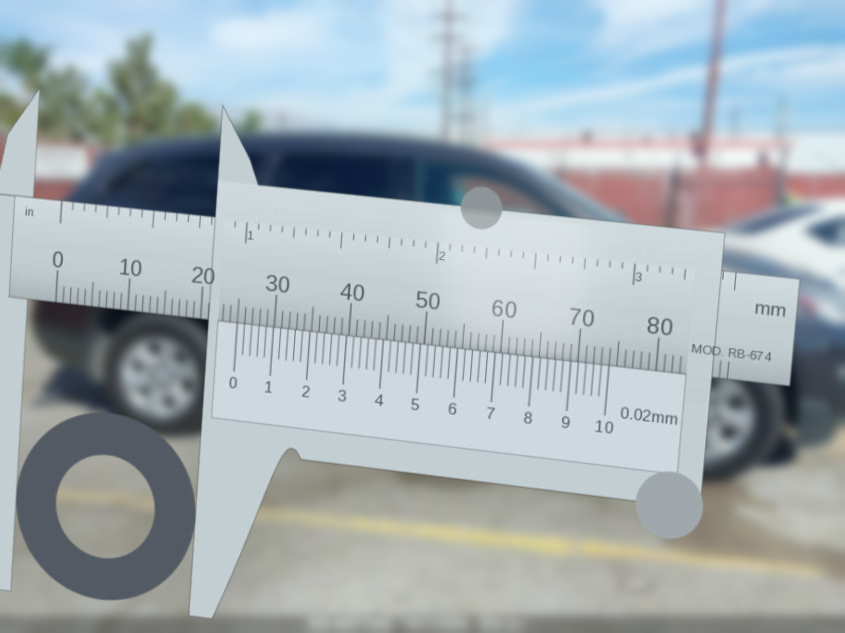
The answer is 25.0 mm
